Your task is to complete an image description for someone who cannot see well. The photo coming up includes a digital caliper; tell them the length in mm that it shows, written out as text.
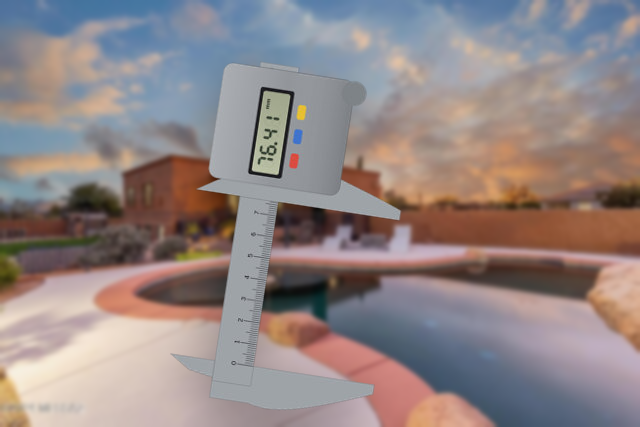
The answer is 76.41 mm
